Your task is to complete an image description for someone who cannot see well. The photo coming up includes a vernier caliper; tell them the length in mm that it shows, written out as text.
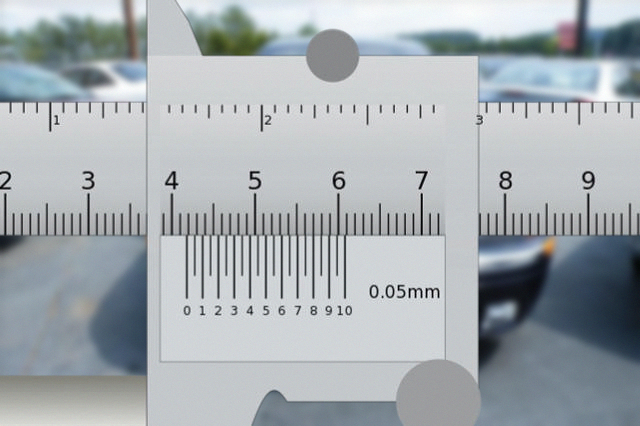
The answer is 41.8 mm
